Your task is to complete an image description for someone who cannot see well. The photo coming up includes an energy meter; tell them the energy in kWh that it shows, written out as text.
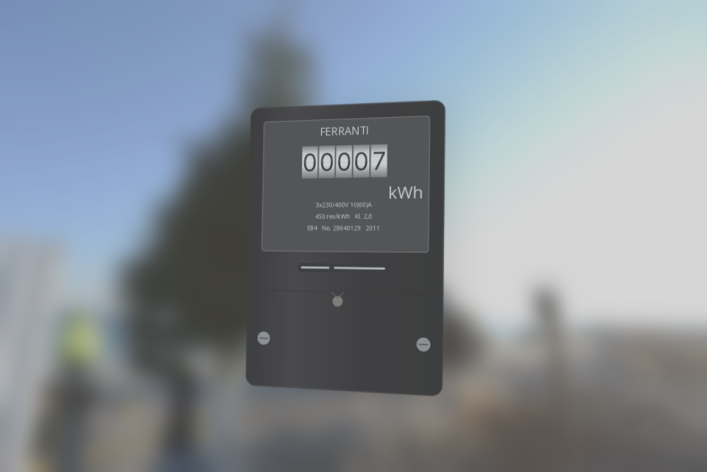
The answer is 7 kWh
